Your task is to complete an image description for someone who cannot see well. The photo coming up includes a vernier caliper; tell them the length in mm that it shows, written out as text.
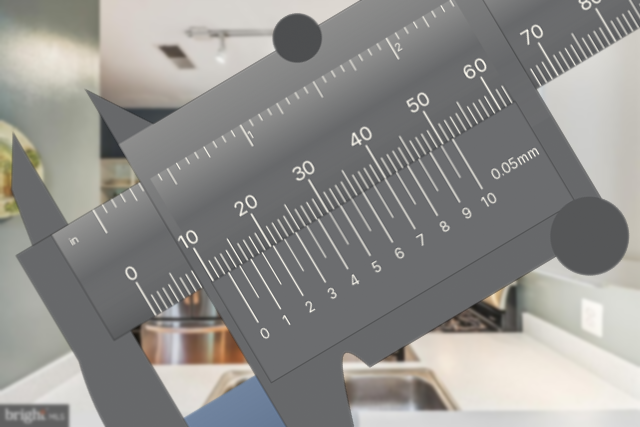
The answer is 12.6 mm
